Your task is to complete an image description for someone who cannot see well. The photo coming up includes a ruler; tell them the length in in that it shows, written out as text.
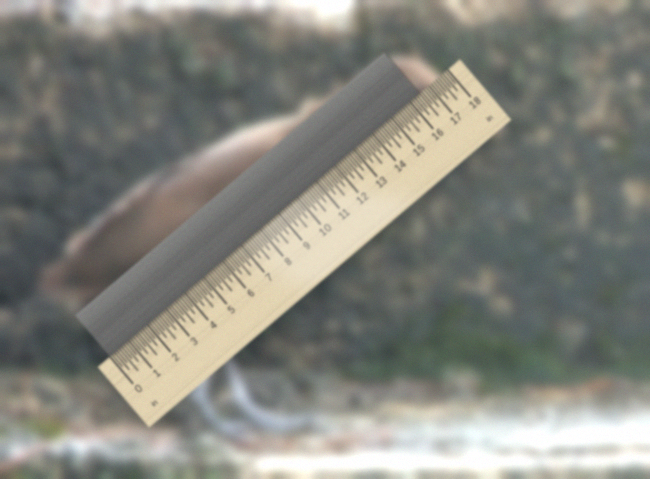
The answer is 16.5 in
